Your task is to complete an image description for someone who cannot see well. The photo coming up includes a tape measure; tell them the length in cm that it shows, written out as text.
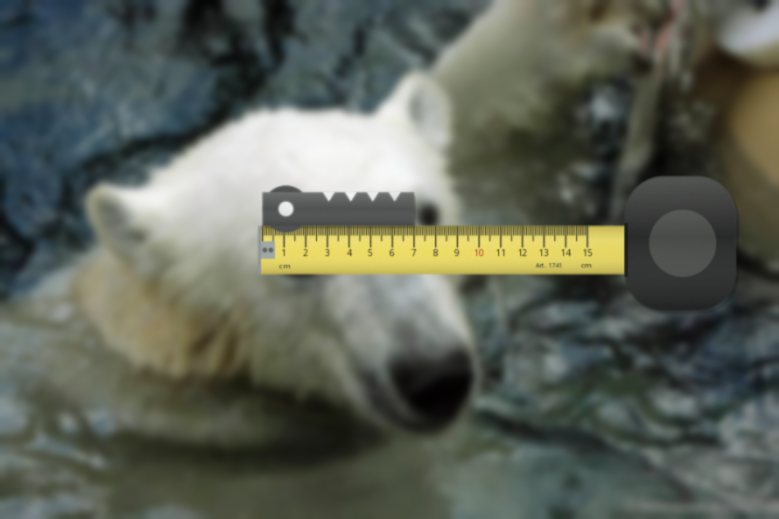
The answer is 7 cm
